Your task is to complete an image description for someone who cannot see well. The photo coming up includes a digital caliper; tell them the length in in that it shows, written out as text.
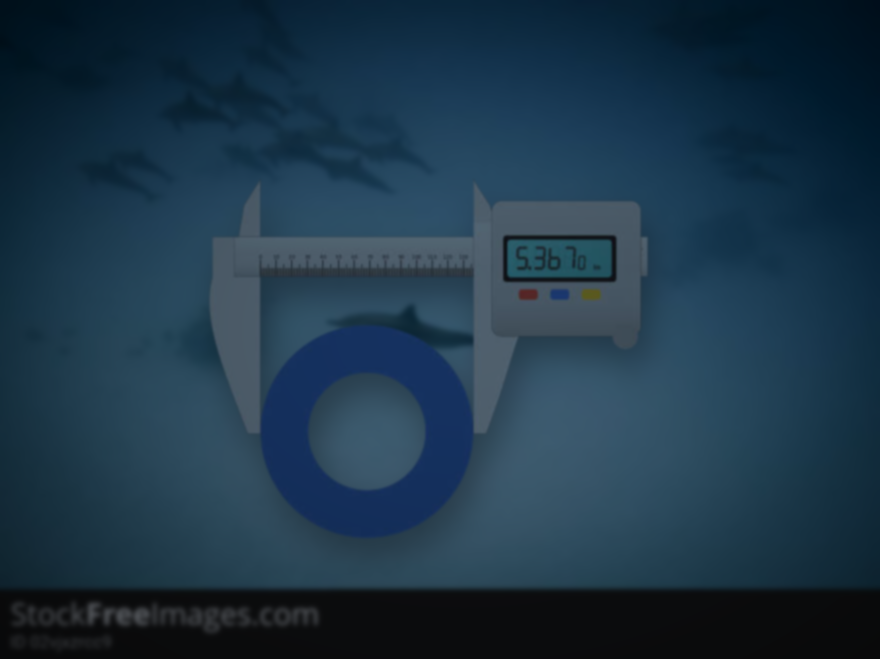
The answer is 5.3670 in
